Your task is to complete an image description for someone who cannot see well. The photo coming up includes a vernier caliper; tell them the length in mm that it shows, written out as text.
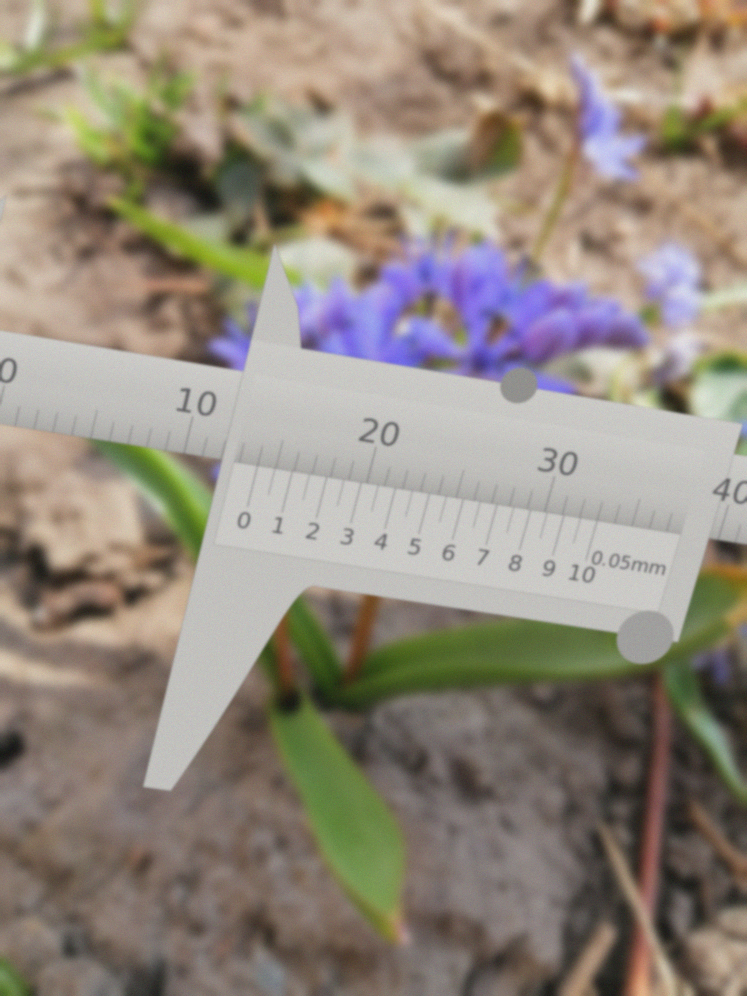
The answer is 14.0 mm
